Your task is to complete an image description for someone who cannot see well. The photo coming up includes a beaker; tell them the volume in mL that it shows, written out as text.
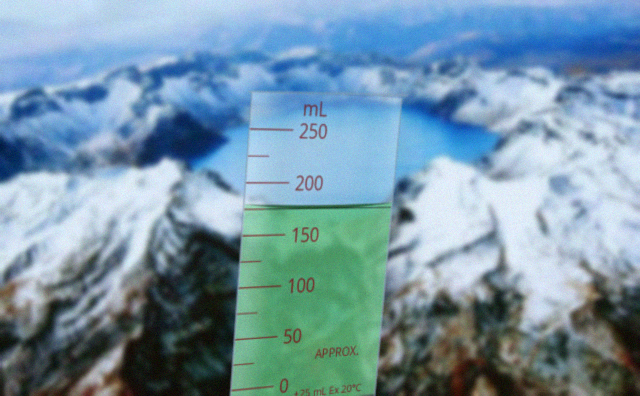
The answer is 175 mL
